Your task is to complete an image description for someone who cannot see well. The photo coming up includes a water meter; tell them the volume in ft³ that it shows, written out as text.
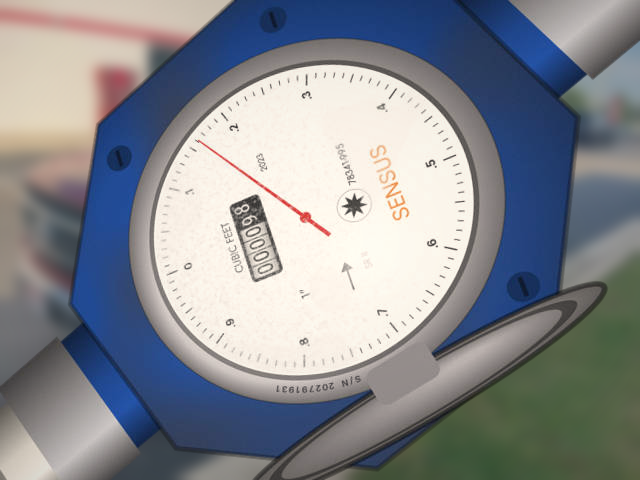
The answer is 98.16 ft³
